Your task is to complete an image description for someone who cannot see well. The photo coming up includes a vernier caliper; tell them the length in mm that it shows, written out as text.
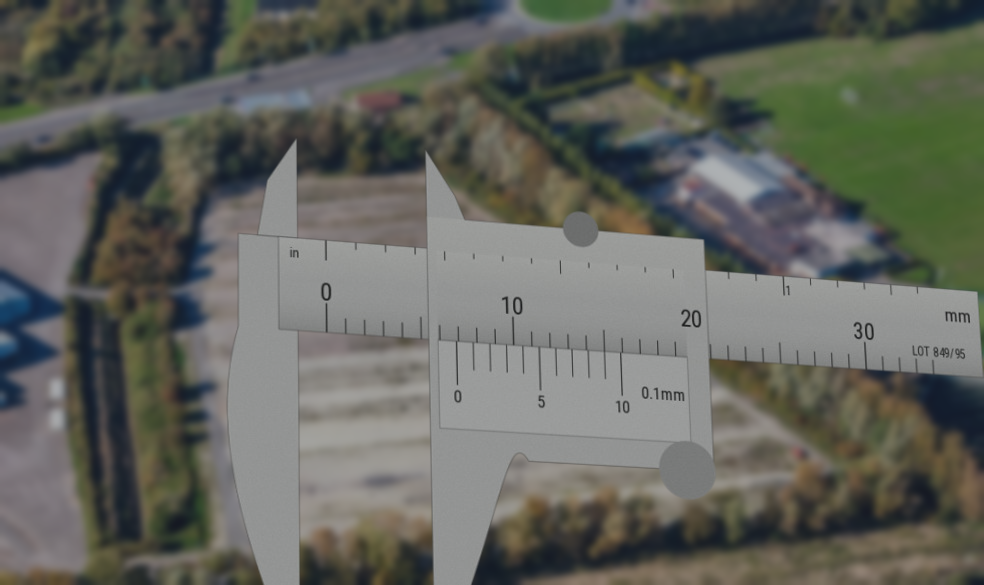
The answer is 6.9 mm
